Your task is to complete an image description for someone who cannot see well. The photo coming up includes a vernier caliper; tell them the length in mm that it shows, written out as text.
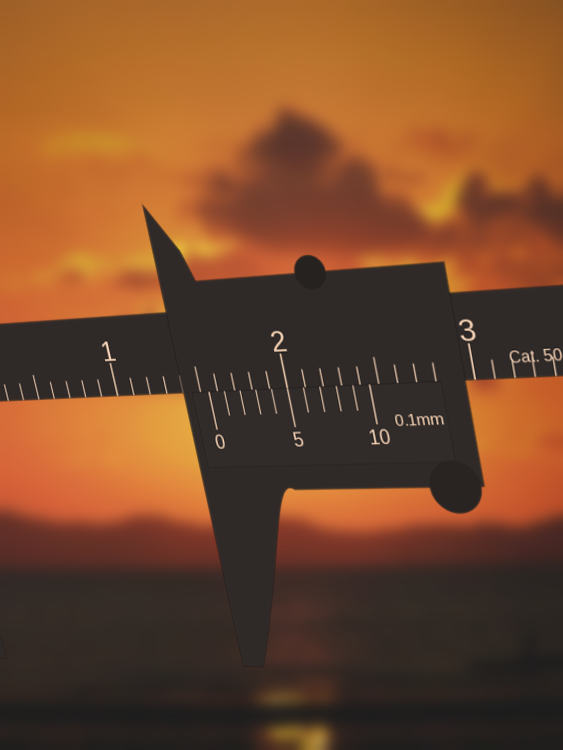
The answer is 15.5 mm
